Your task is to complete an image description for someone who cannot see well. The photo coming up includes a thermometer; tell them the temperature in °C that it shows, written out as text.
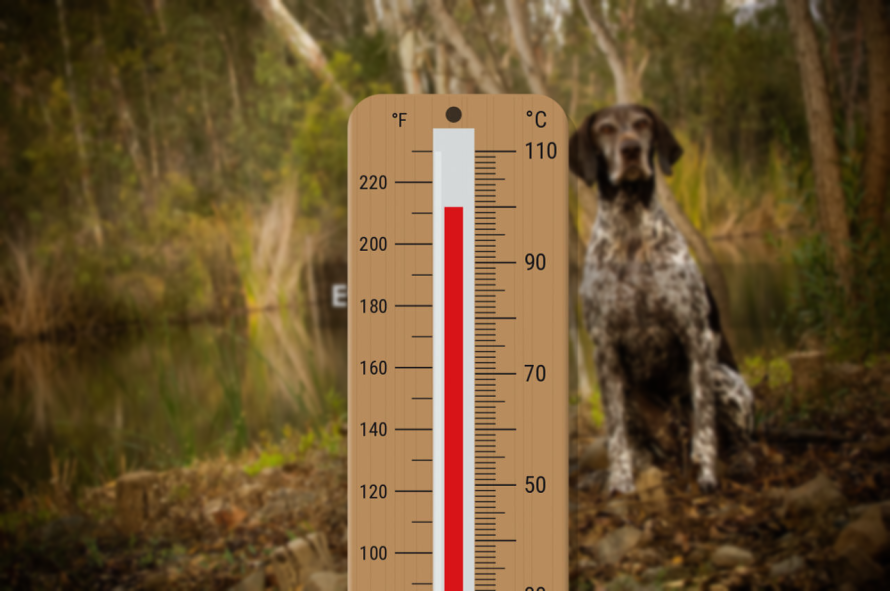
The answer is 100 °C
